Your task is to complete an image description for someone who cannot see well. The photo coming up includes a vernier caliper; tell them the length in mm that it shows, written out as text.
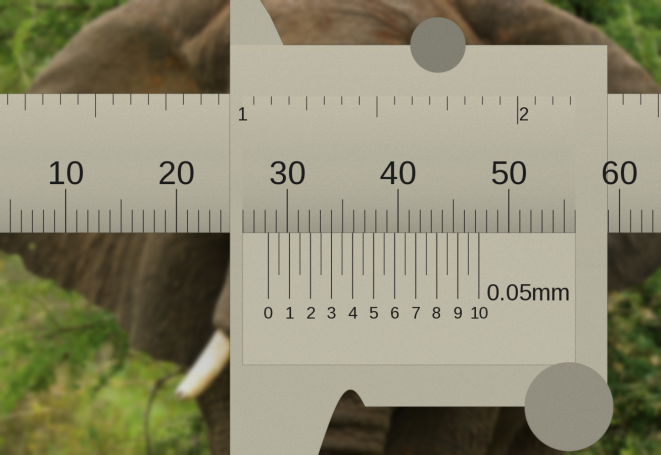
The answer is 28.3 mm
